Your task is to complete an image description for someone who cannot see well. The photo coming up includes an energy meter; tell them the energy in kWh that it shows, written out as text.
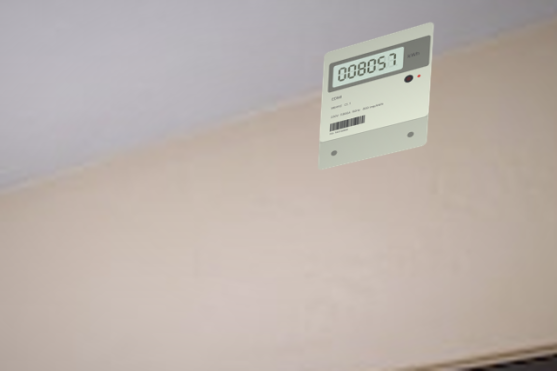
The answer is 8057 kWh
